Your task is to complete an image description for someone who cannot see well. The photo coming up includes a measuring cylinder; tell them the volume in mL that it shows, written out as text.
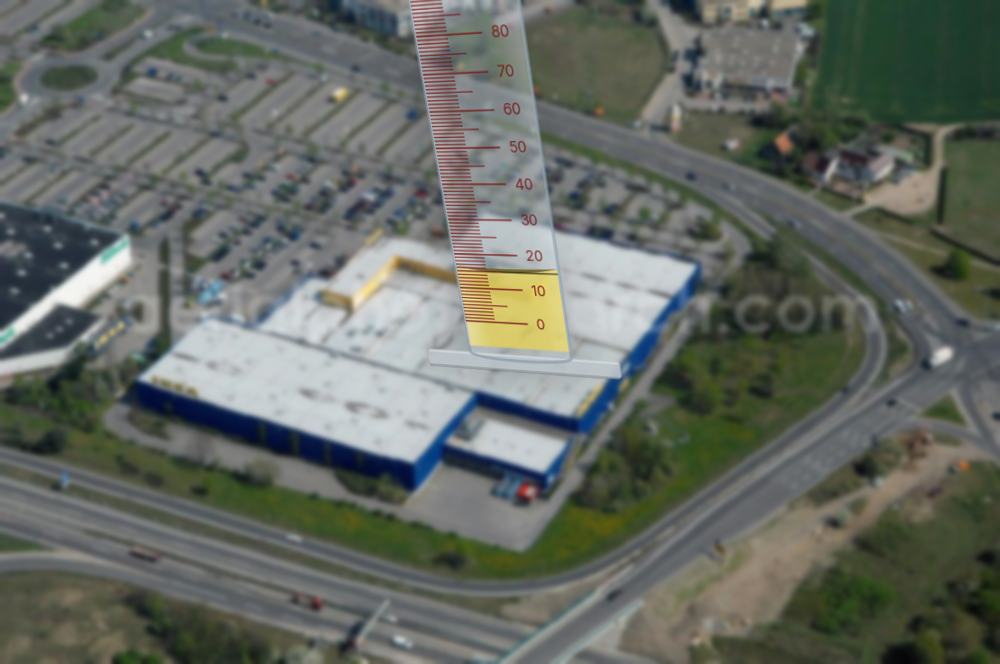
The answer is 15 mL
